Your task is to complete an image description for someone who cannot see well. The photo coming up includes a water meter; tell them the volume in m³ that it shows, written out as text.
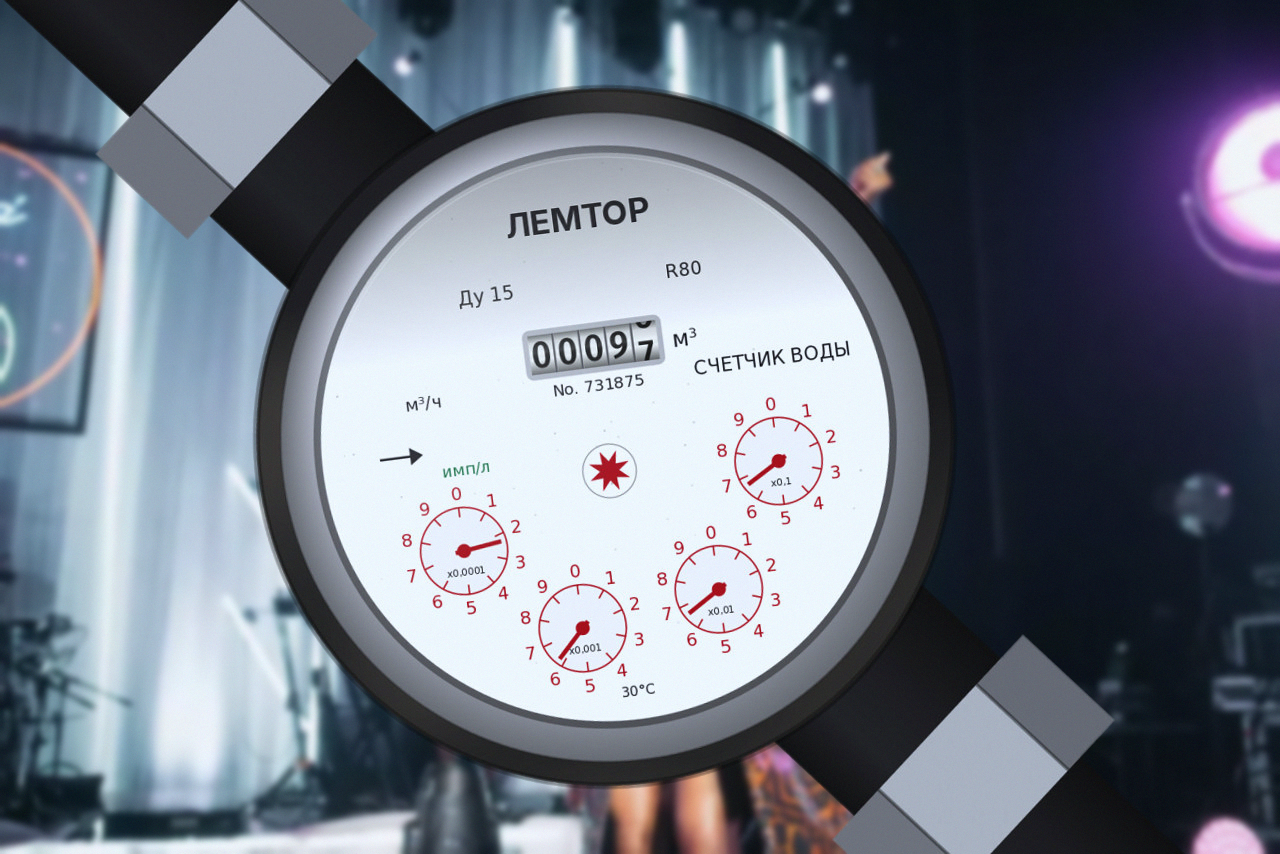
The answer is 96.6662 m³
